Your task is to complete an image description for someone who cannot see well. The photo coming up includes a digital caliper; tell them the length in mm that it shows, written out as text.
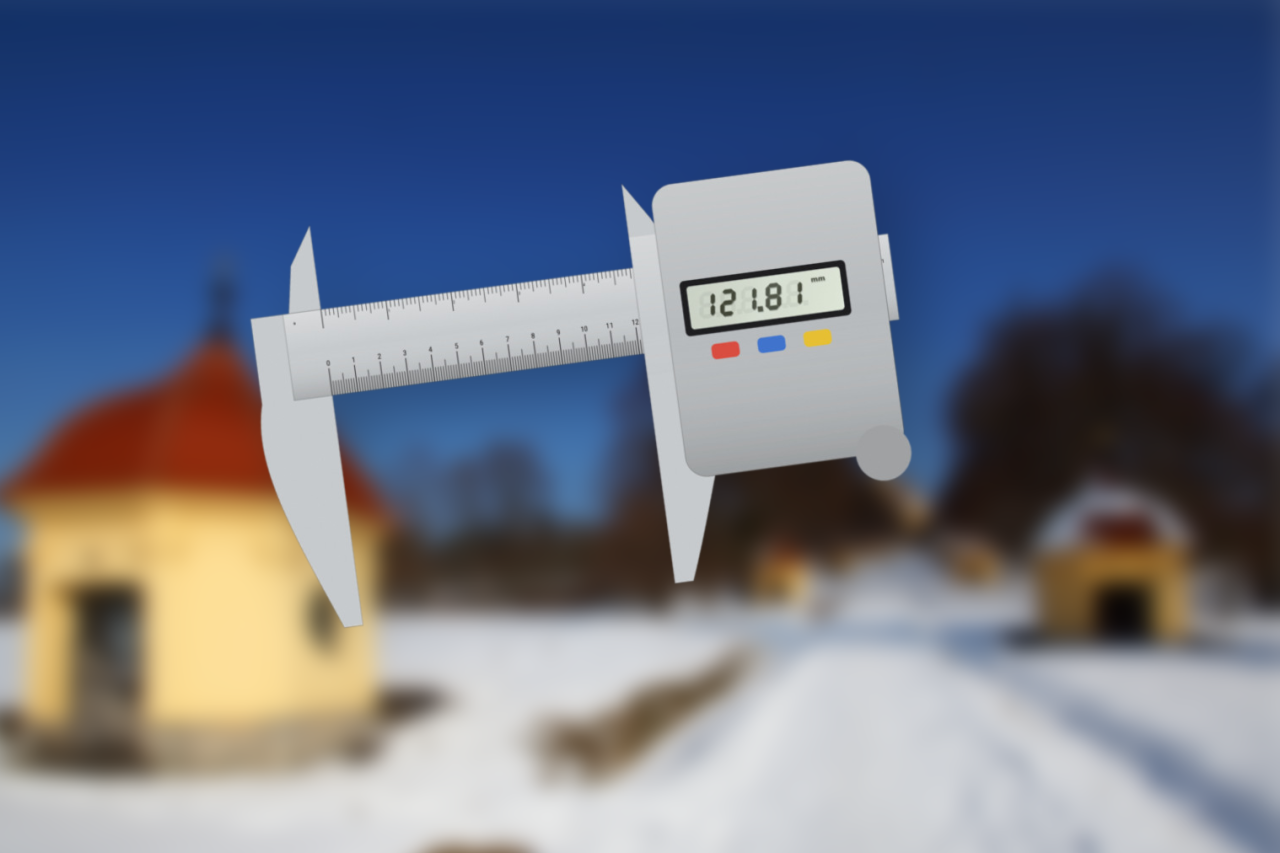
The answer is 121.81 mm
